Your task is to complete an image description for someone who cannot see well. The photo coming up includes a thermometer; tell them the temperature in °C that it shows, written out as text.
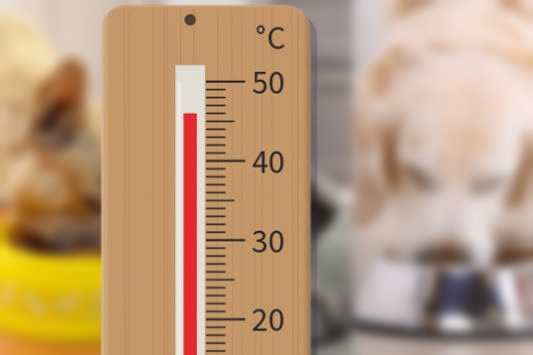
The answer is 46 °C
